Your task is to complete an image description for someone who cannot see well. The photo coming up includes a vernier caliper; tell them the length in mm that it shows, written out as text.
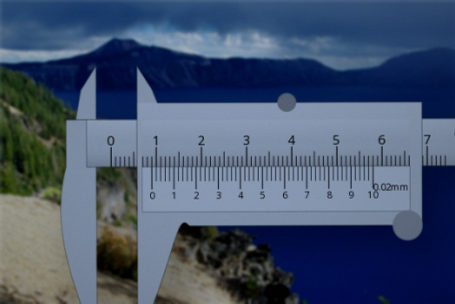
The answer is 9.0 mm
